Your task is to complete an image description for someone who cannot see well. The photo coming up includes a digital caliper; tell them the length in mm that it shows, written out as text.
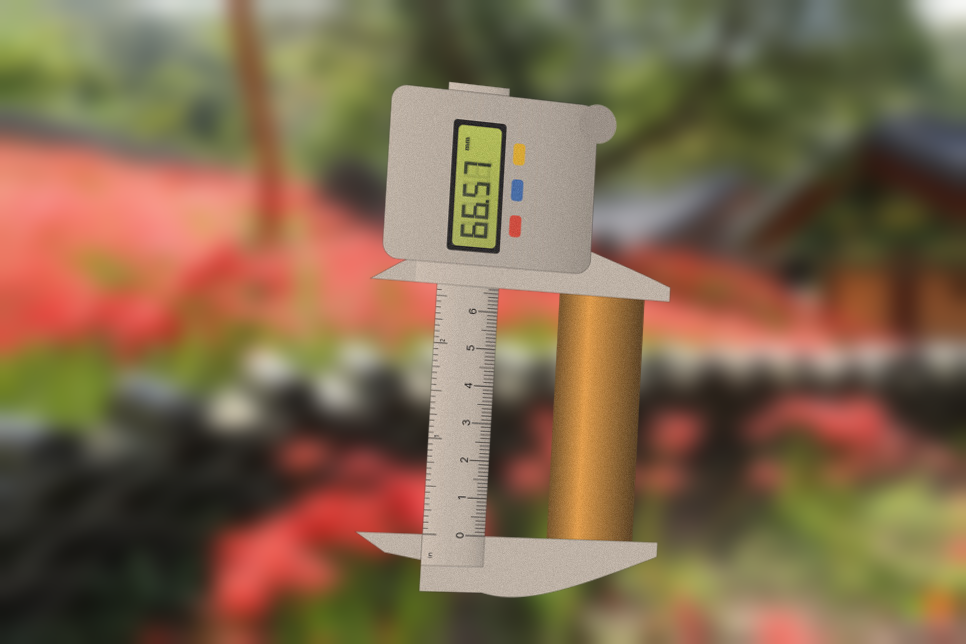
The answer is 66.57 mm
